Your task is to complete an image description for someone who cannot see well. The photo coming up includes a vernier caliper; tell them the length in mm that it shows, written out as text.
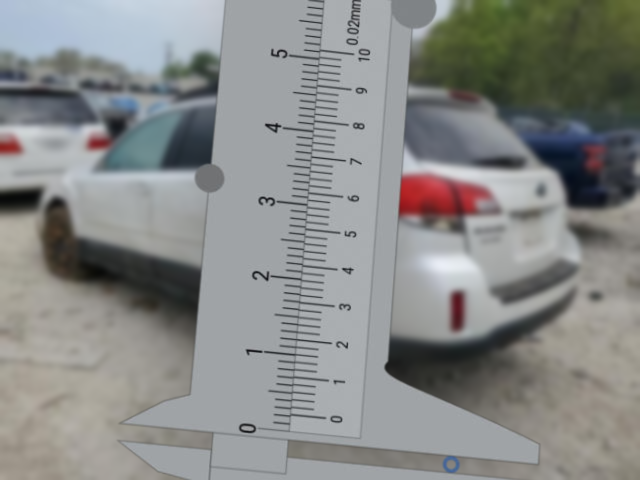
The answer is 2.2 mm
